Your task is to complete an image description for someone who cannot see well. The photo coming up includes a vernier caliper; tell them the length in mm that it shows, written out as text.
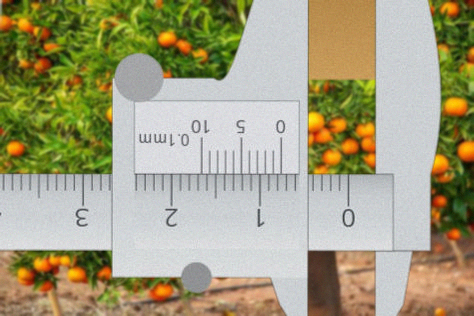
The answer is 7.6 mm
